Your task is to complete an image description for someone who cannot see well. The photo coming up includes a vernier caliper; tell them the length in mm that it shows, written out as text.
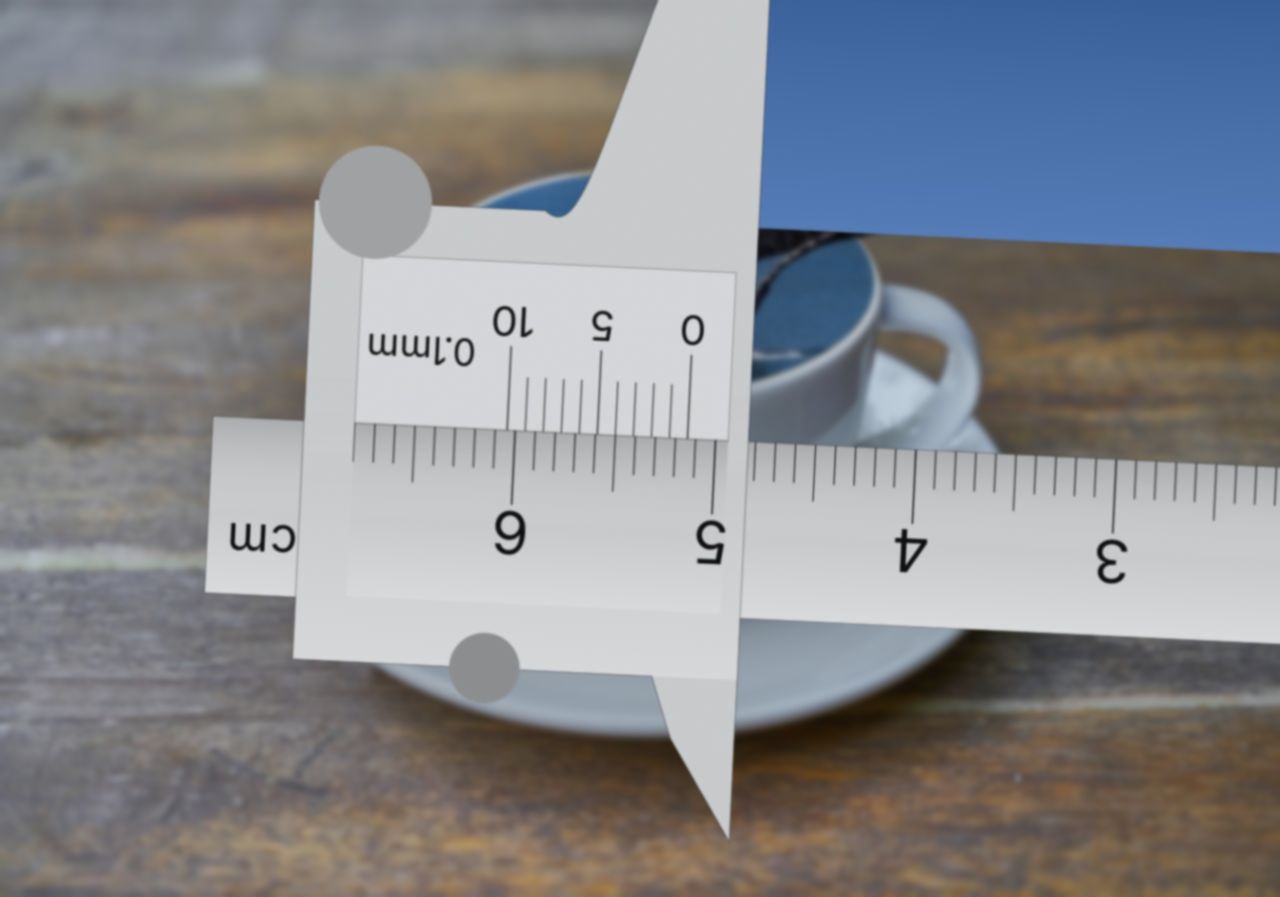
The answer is 51.4 mm
